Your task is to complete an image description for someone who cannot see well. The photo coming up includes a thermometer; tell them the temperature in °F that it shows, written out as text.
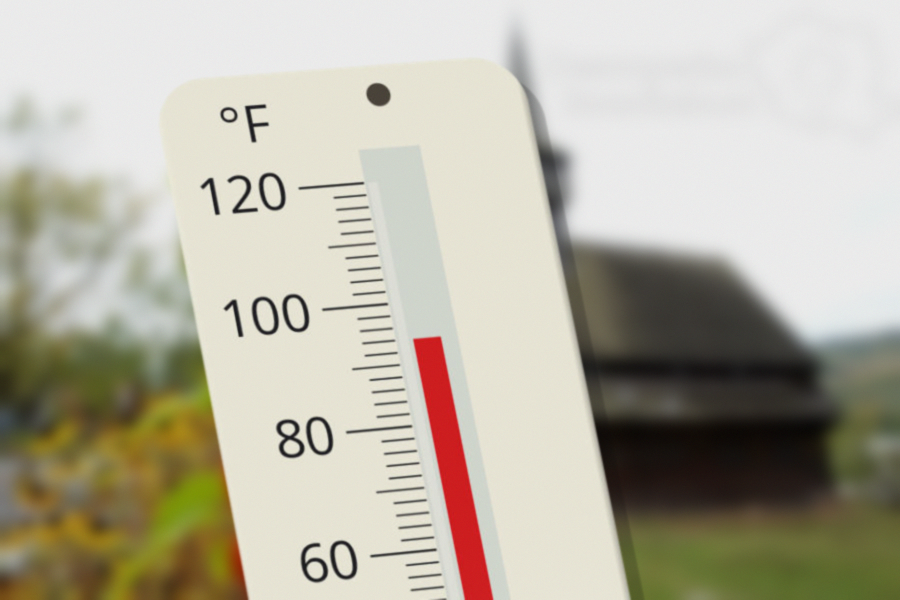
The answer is 94 °F
